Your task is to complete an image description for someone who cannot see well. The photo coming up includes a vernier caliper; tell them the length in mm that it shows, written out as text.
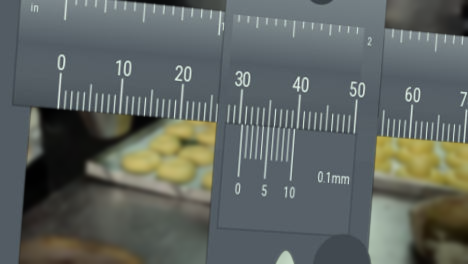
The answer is 30.5 mm
